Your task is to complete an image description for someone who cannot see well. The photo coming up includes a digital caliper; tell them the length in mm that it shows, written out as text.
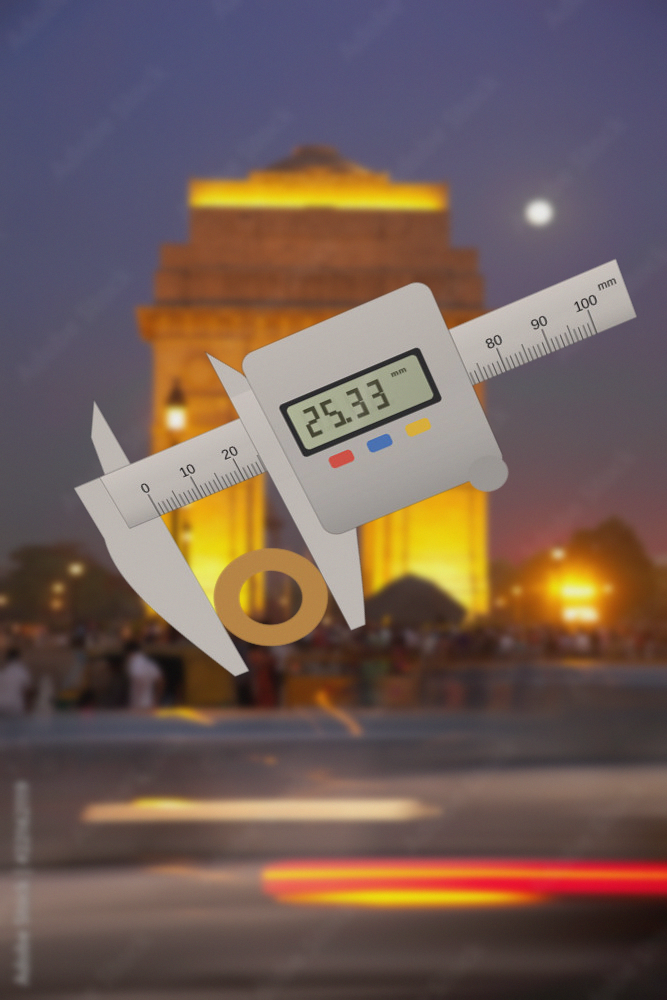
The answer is 25.33 mm
